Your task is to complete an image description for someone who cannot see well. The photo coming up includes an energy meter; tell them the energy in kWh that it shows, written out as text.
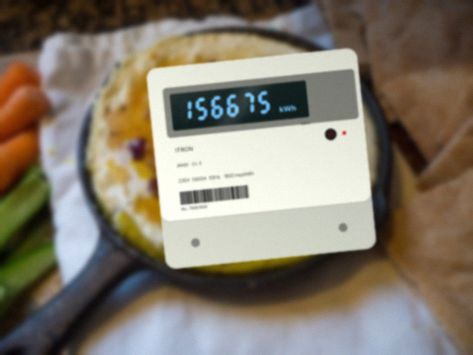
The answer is 156675 kWh
